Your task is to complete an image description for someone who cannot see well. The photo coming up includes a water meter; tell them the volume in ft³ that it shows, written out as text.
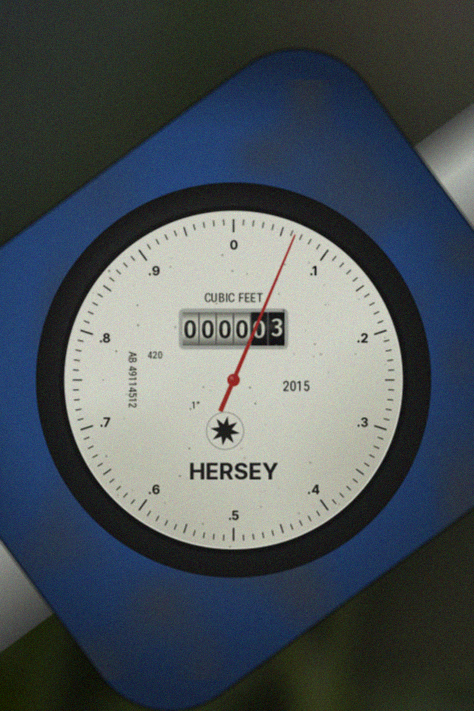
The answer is 3.06 ft³
